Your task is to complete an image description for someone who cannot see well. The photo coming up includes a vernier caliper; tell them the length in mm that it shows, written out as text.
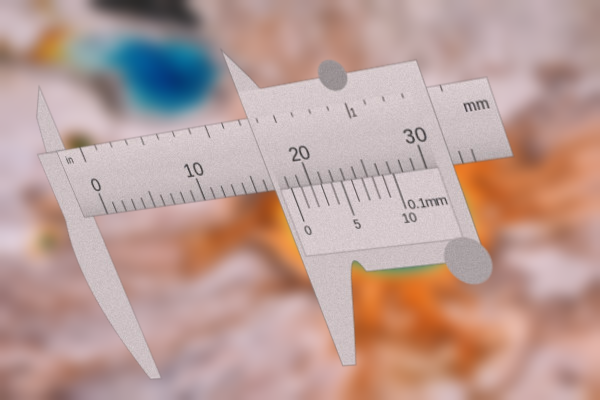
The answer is 18.2 mm
